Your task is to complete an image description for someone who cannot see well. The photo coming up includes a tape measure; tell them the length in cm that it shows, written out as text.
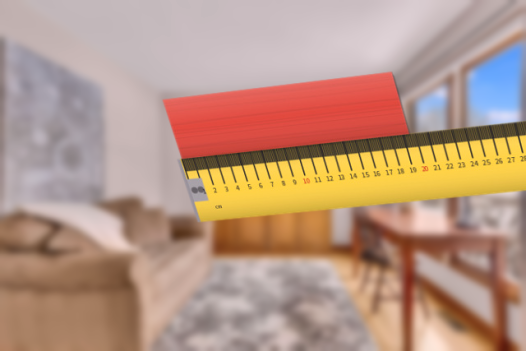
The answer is 19.5 cm
